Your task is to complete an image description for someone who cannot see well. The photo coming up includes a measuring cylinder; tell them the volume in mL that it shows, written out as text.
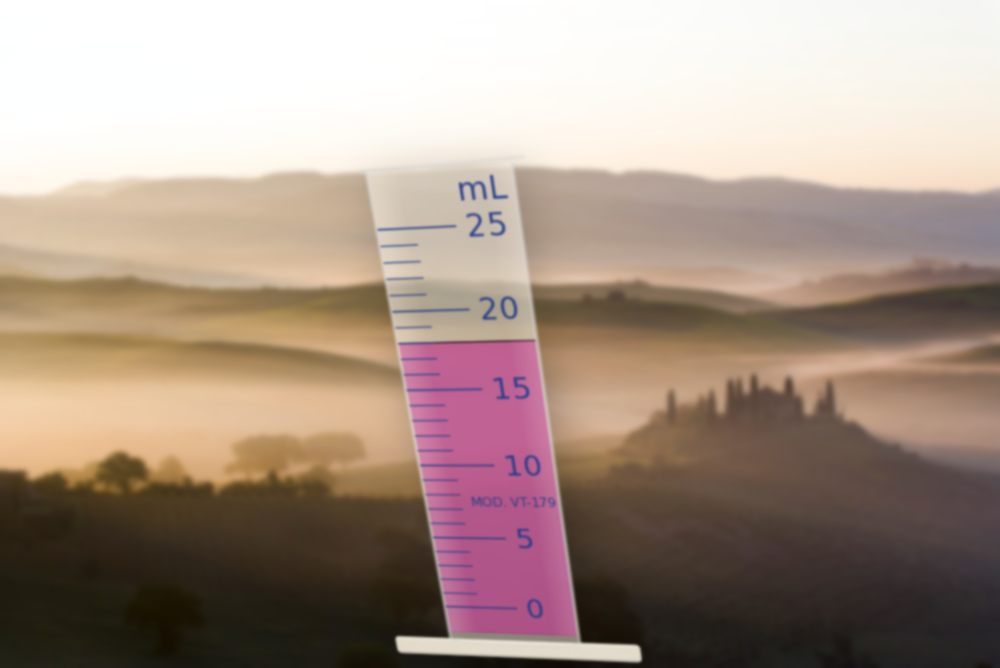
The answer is 18 mL
